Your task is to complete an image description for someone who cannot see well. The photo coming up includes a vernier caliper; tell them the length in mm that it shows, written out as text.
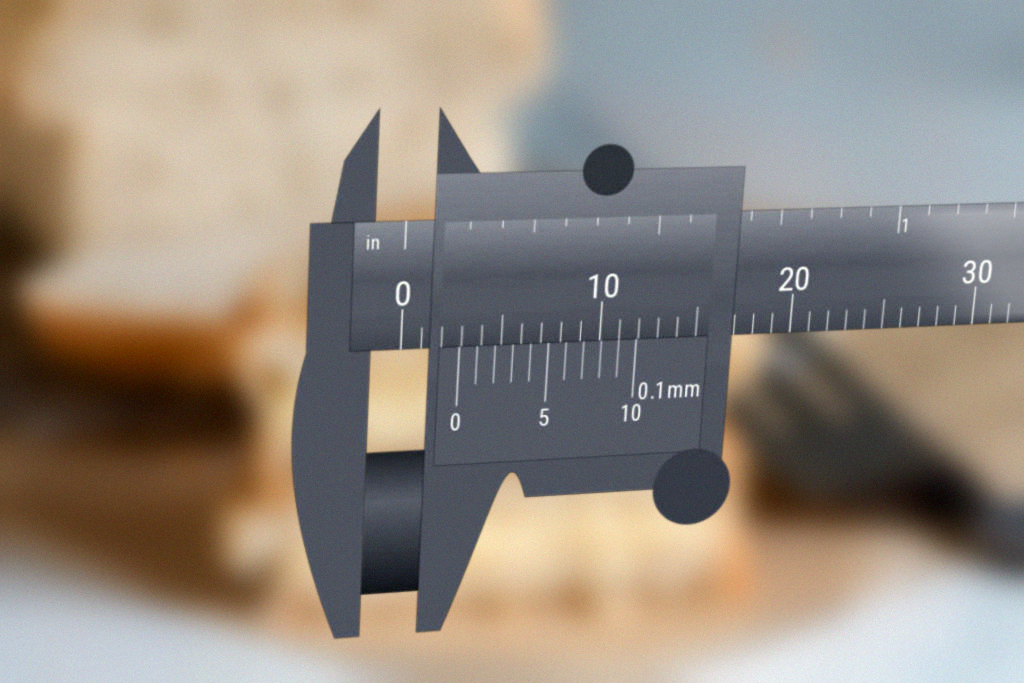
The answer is 2.9 mm
